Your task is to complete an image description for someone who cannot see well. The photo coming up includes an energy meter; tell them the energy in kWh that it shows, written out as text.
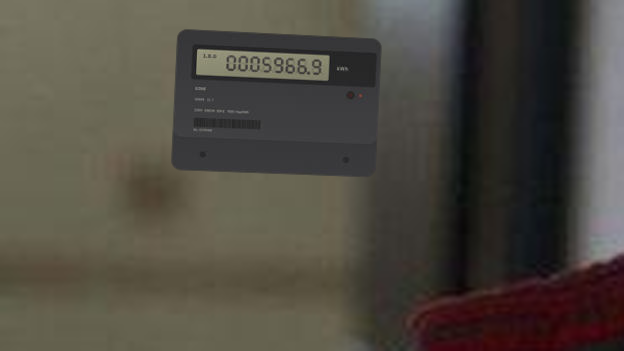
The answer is 5966.9 kWh
